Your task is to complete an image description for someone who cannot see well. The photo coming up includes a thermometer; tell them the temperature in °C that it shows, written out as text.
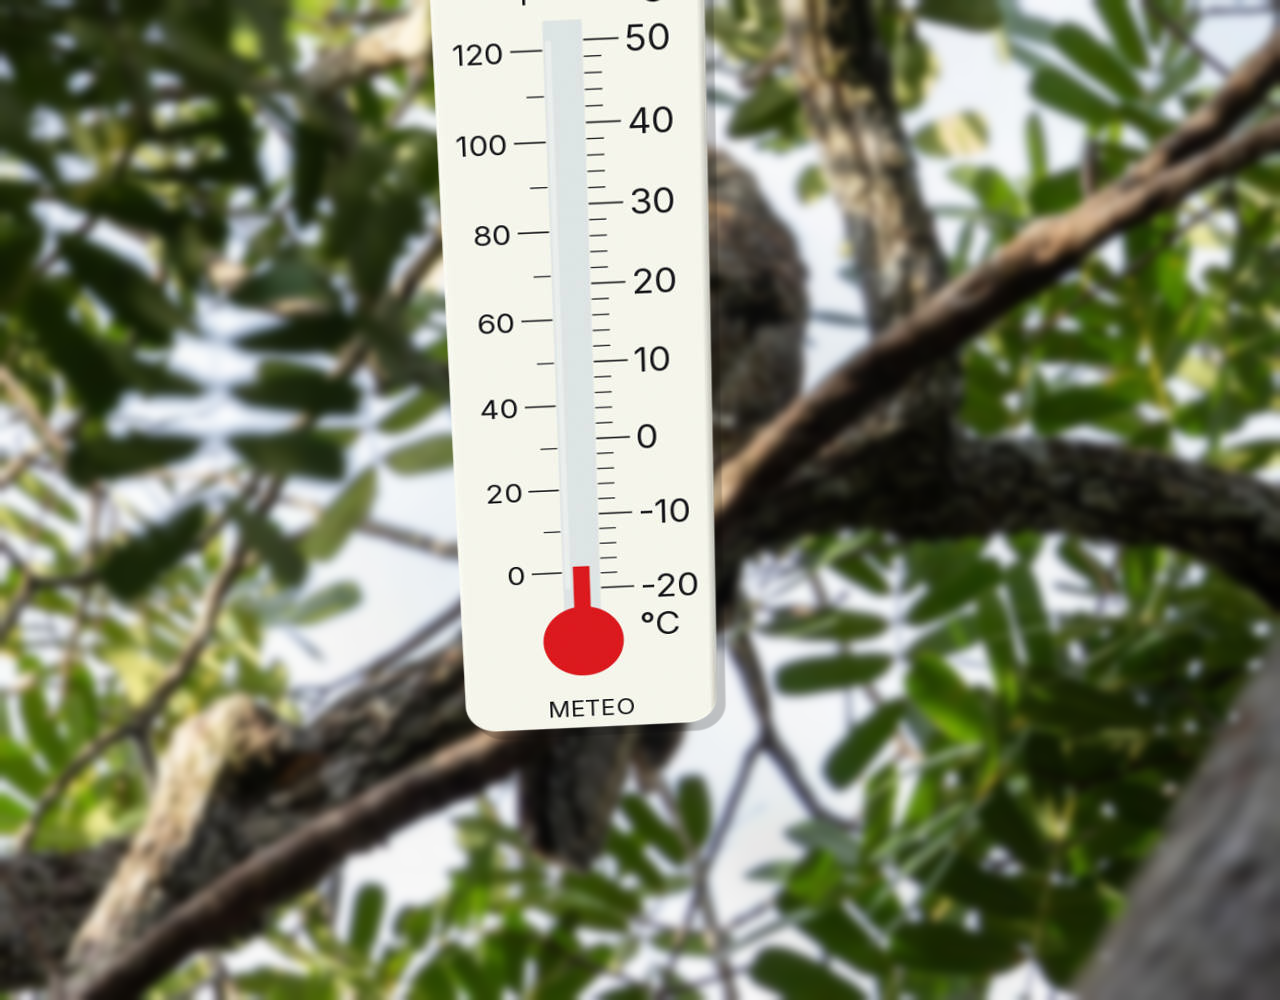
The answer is -17 °C
